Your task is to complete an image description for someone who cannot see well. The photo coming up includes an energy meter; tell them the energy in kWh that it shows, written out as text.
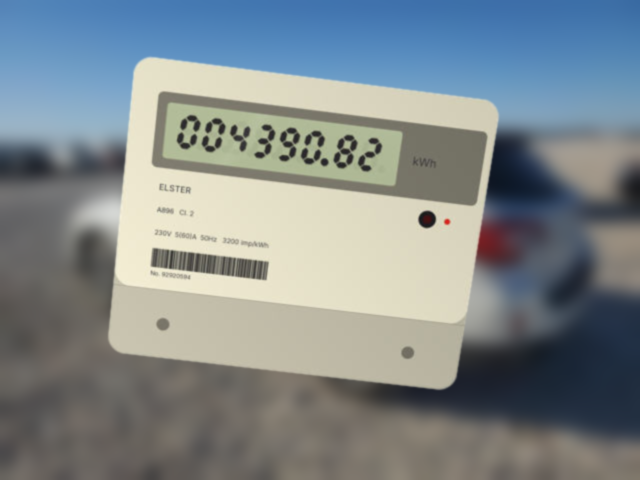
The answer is 4390.82 kWh
